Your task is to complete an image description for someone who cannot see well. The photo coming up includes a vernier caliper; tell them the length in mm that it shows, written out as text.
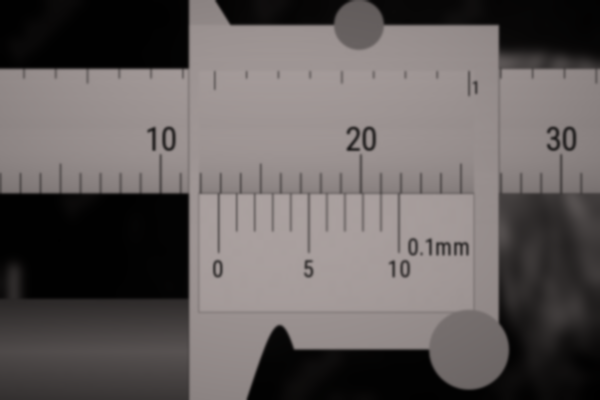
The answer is 12.9 mm
